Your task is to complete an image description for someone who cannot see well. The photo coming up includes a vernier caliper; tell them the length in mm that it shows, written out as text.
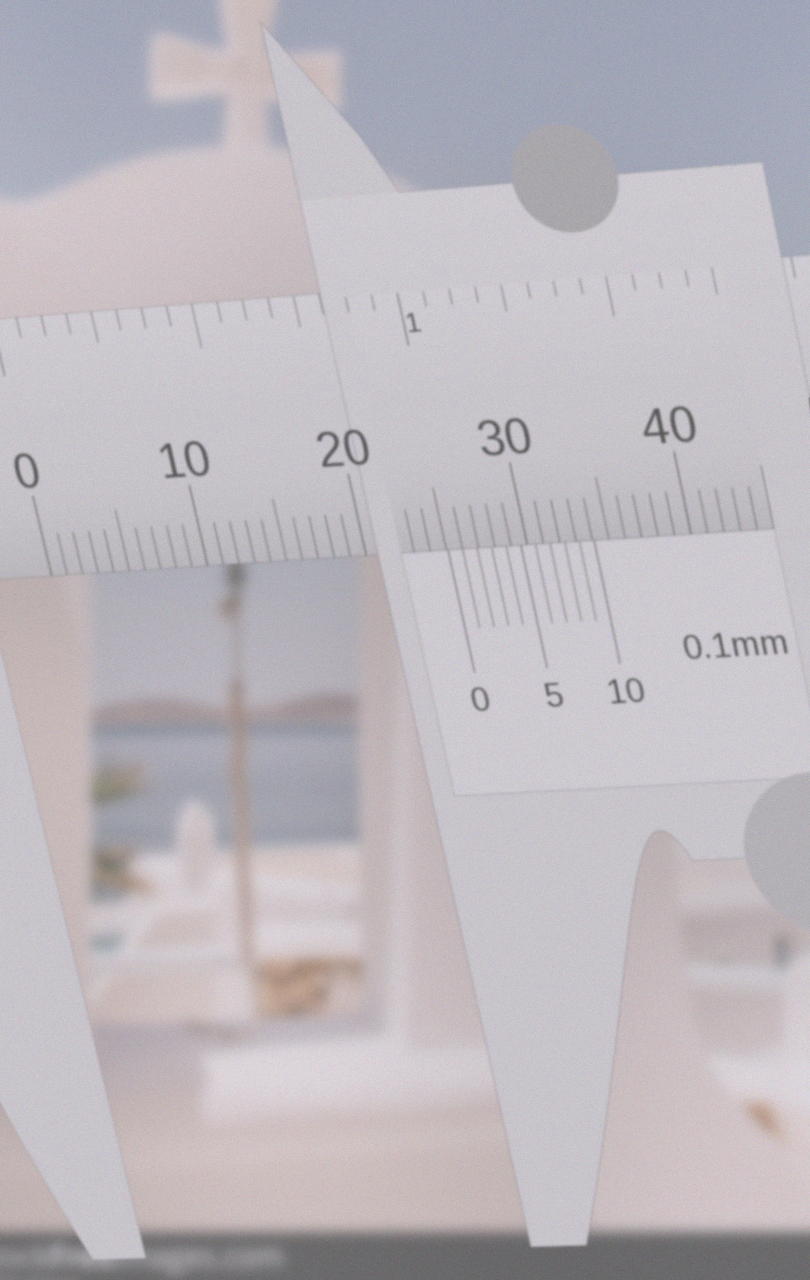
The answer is 25.1 mm
